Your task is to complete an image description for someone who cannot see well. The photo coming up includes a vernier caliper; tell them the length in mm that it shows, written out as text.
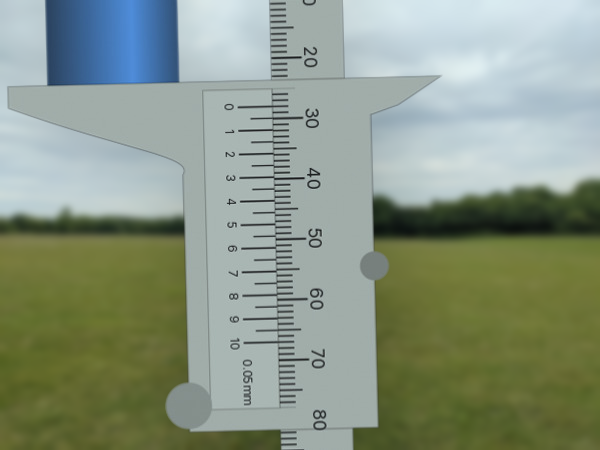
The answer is 28.0 mm
